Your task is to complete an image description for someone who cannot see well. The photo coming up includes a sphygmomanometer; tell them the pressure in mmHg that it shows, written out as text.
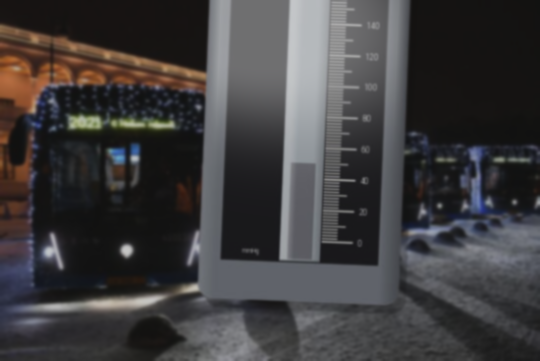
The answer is 50 mmHg
